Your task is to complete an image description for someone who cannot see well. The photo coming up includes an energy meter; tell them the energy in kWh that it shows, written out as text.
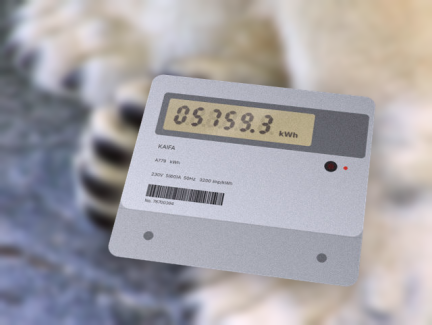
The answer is 5759.3 kWh
